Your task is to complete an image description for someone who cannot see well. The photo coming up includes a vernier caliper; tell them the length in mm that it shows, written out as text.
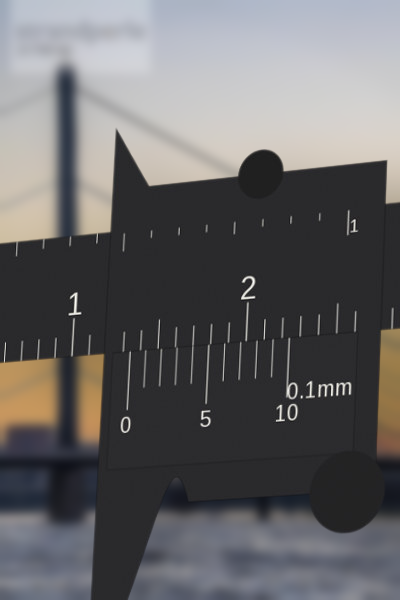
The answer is 13.4 mm
